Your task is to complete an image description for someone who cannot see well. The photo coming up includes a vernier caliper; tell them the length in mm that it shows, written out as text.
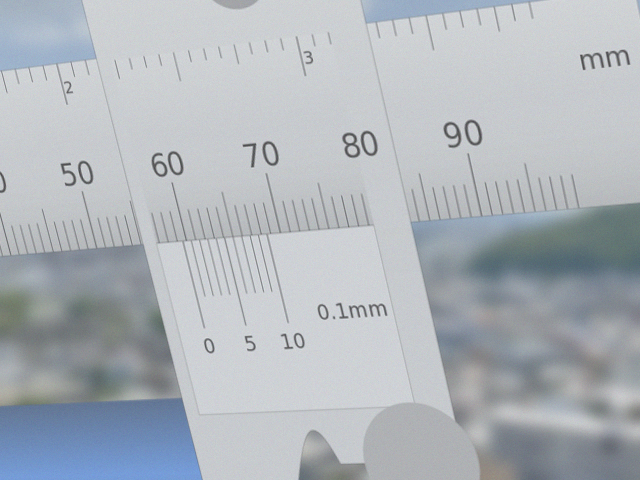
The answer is 59.6 mm
